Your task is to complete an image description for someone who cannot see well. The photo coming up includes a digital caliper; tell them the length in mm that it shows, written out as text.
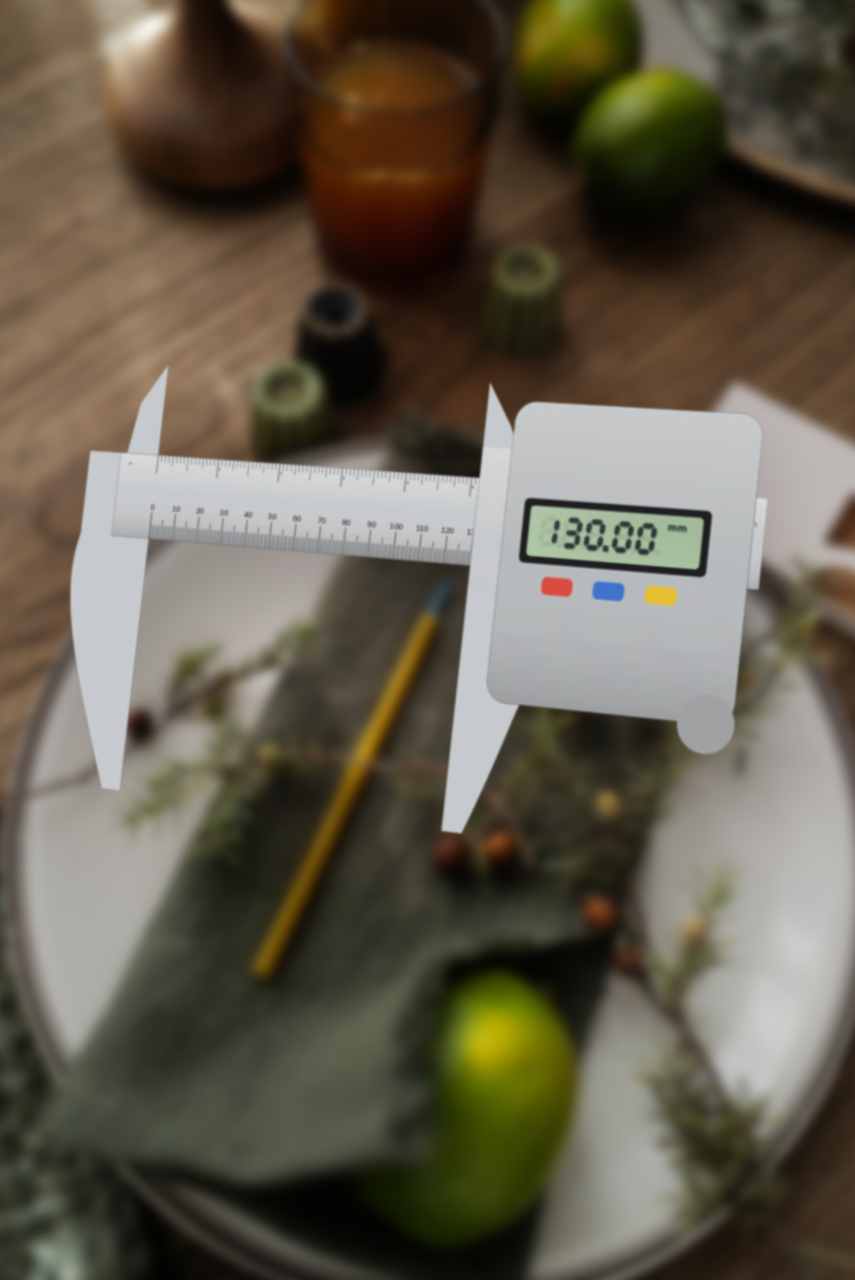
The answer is 130.00 mm
